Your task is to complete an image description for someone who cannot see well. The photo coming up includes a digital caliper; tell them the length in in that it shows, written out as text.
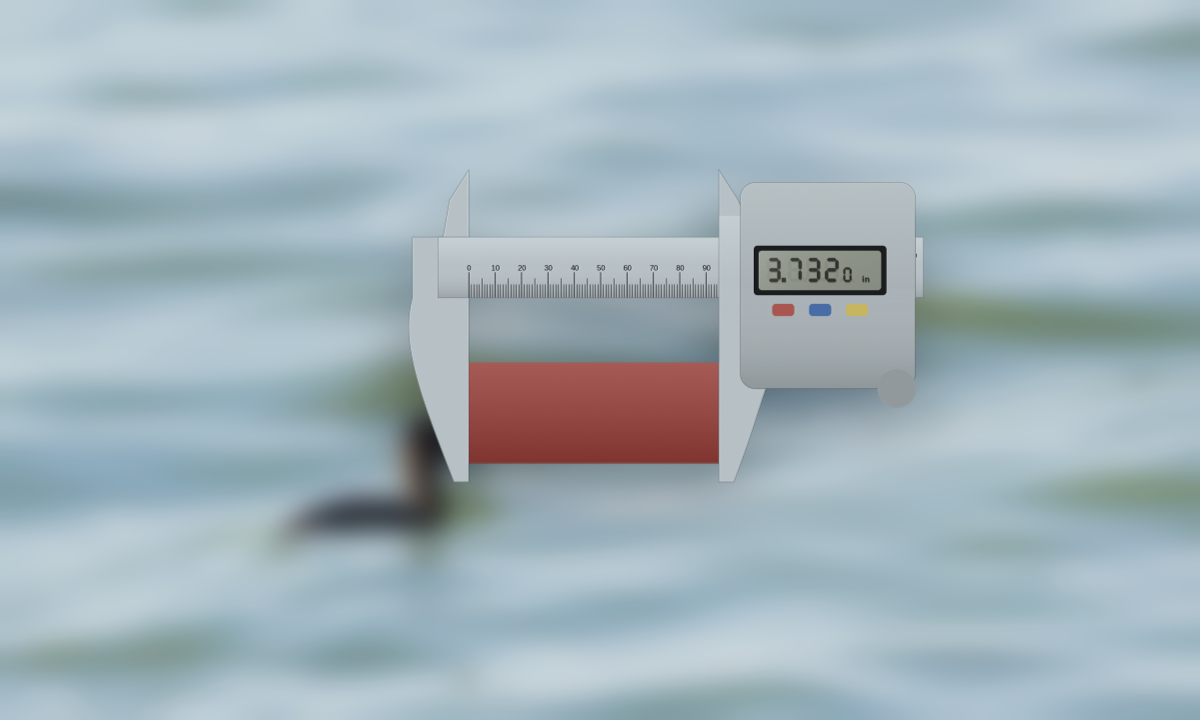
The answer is 3.7320 in
